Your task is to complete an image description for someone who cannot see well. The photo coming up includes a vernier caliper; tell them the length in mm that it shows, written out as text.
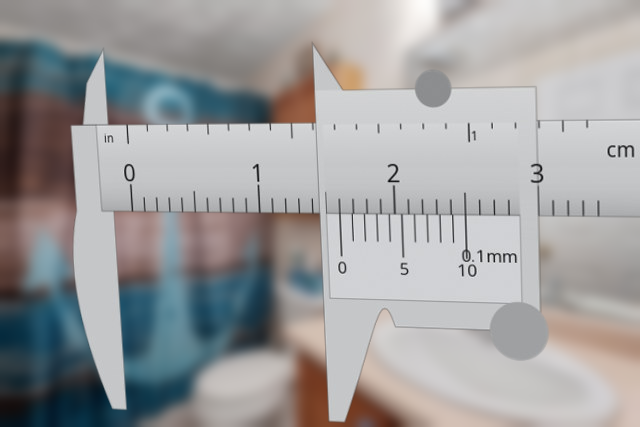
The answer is 16.0 mm
